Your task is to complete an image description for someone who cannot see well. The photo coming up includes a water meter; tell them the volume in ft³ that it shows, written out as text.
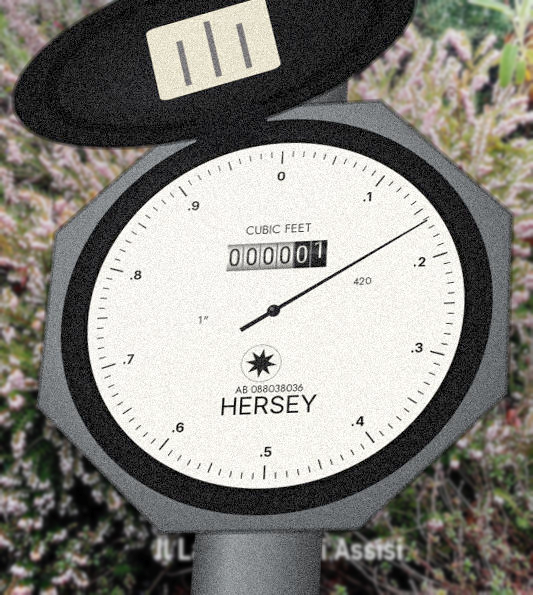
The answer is 1.16 ft³
